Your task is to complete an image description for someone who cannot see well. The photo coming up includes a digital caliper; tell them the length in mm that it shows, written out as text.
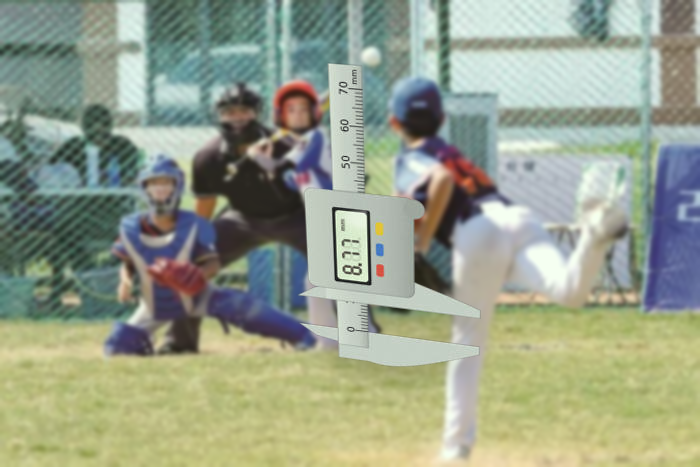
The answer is 8.77 mm
